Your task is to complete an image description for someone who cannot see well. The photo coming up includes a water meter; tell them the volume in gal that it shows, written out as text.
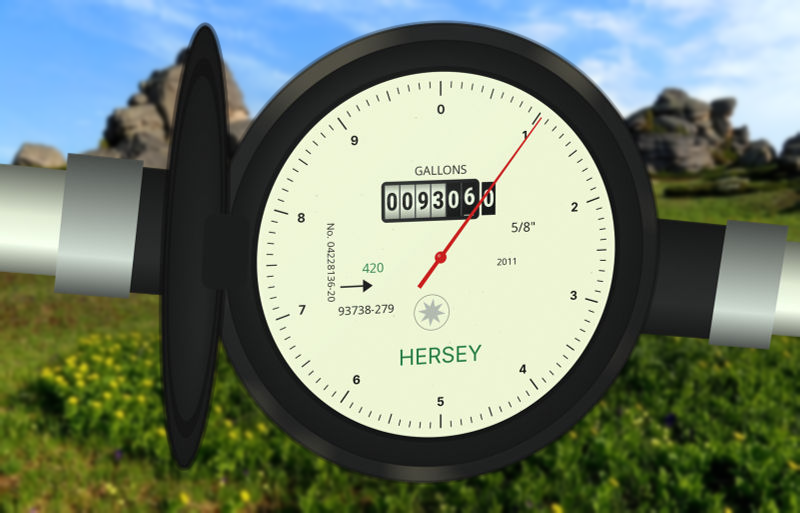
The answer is 93061.0 gal
